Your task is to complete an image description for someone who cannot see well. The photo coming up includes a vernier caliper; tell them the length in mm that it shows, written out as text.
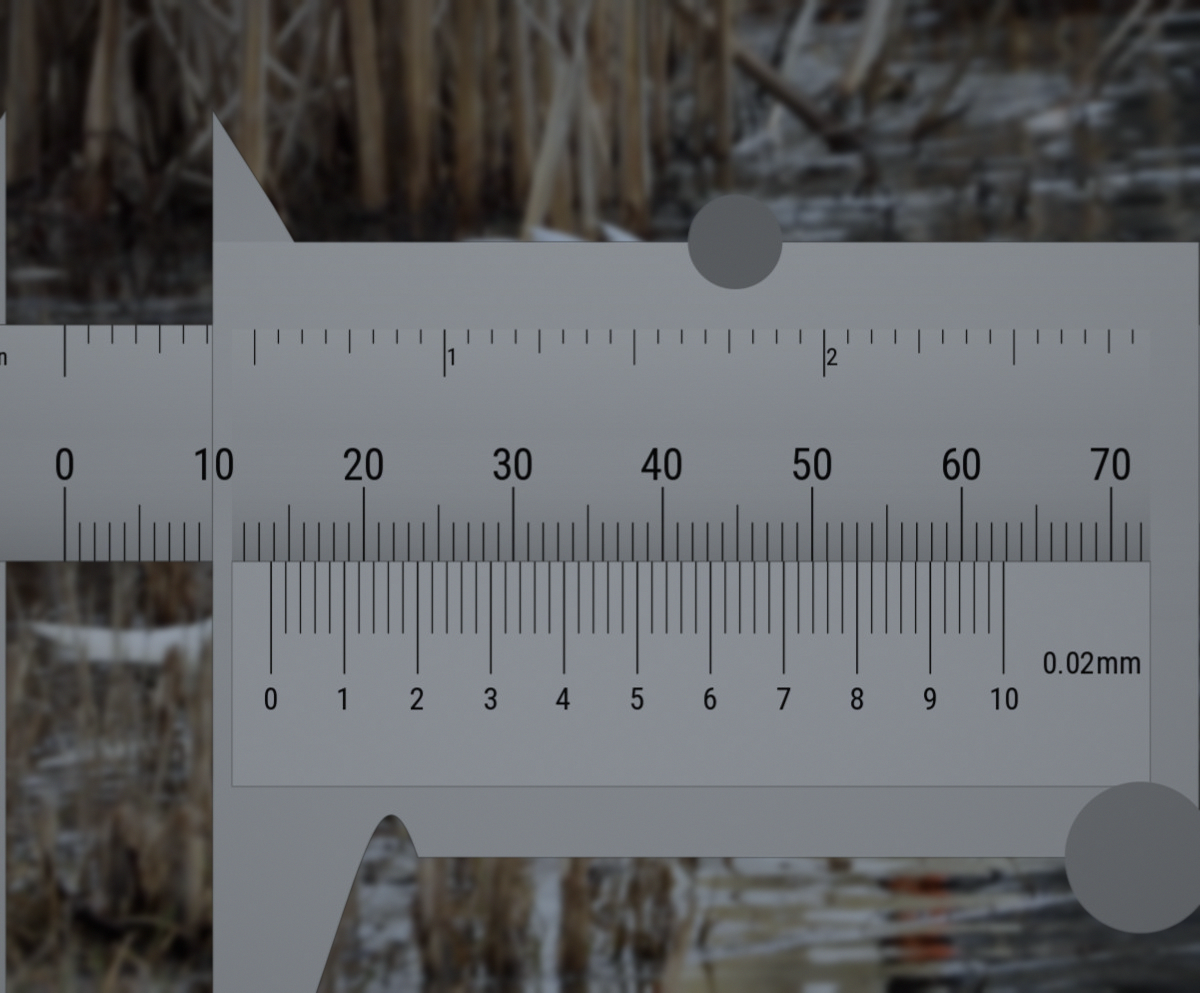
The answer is 13.8 mm
